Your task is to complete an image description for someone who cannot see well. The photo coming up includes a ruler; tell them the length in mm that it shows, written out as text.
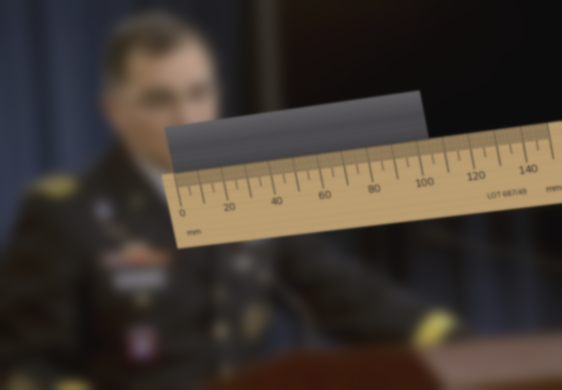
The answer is 105 mm
